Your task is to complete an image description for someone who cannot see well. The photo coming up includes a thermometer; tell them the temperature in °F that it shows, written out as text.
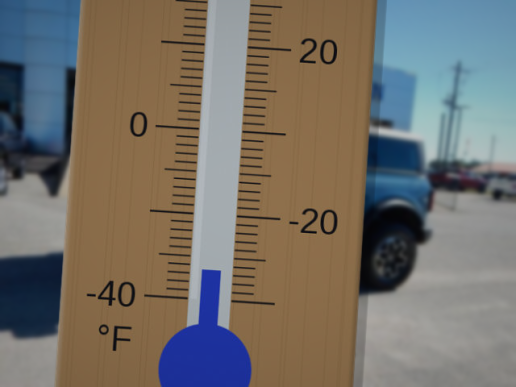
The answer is -33 °F
